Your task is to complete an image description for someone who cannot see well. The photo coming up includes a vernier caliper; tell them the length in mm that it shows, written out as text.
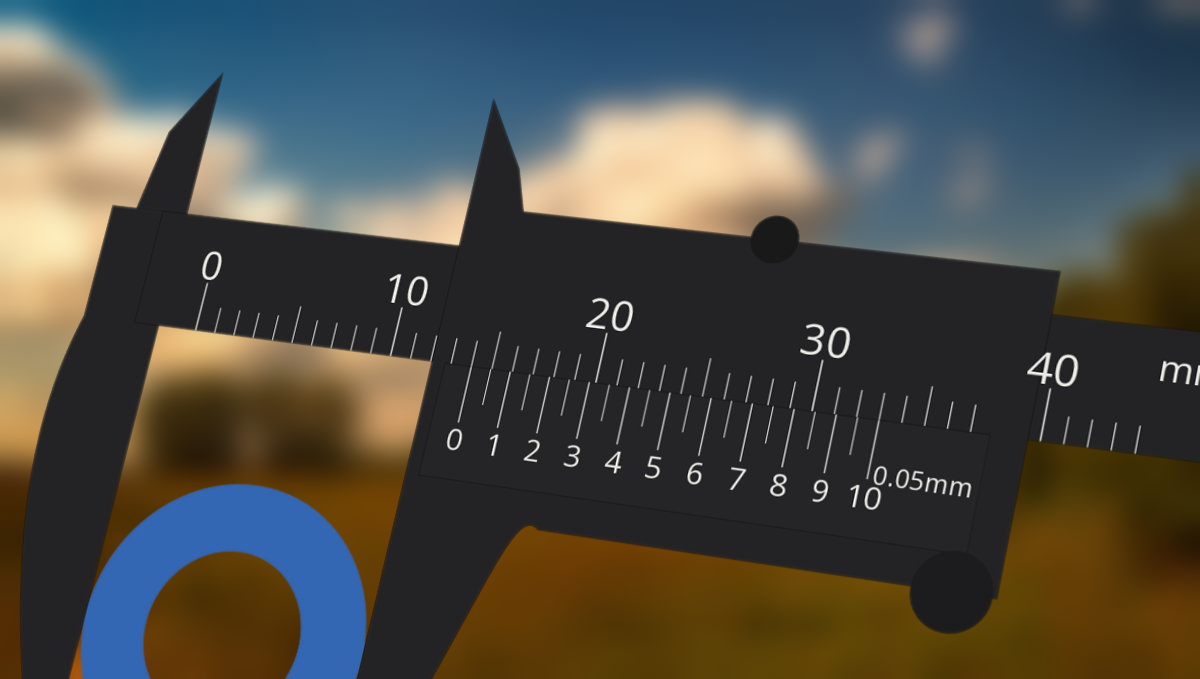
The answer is 14.0 mm
